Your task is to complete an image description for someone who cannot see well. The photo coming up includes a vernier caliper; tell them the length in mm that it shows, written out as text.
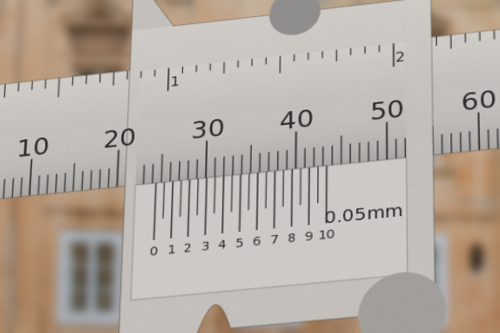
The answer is 24.4 mm
